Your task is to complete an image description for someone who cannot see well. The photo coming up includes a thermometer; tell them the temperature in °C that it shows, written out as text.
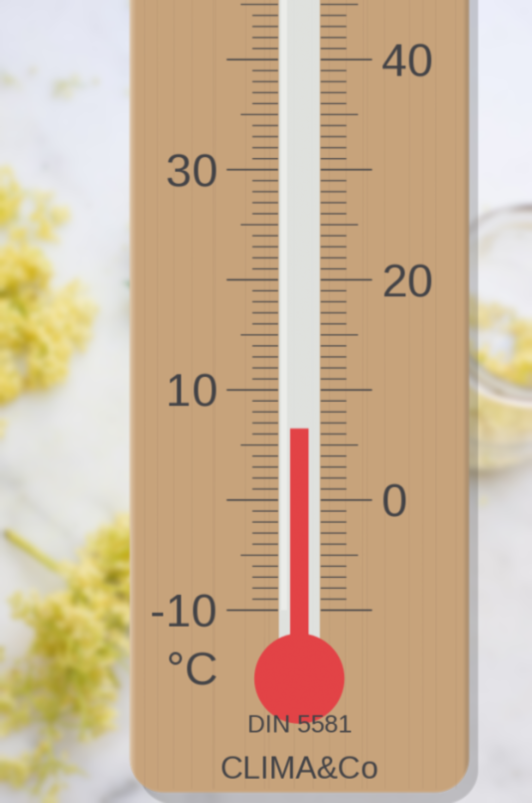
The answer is 6.5 °C
